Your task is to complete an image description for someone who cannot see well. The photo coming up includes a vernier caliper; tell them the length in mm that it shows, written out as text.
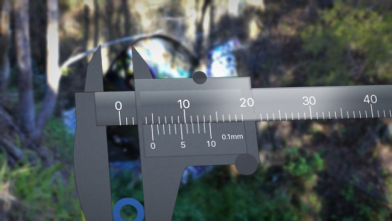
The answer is 4.8 mm
